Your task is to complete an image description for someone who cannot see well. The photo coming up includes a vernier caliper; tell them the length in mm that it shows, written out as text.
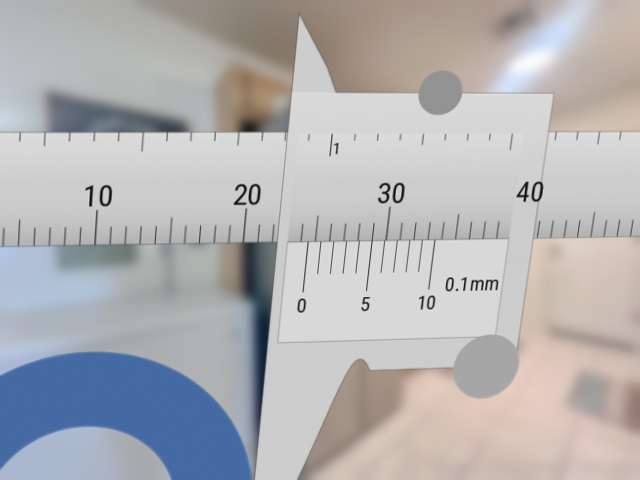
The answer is 24.5 mm
